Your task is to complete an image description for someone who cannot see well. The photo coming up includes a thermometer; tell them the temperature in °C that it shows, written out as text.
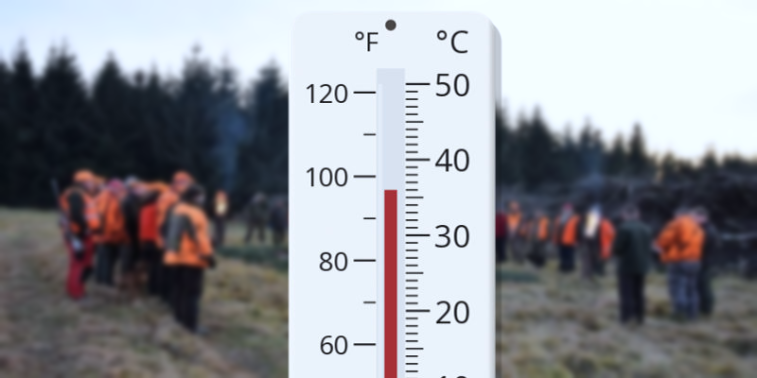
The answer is 36 °C
